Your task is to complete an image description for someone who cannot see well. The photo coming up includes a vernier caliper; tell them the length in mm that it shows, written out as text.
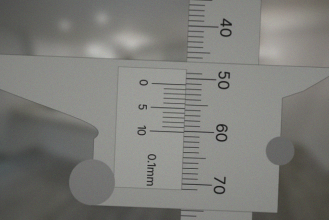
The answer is 51.2 mm
